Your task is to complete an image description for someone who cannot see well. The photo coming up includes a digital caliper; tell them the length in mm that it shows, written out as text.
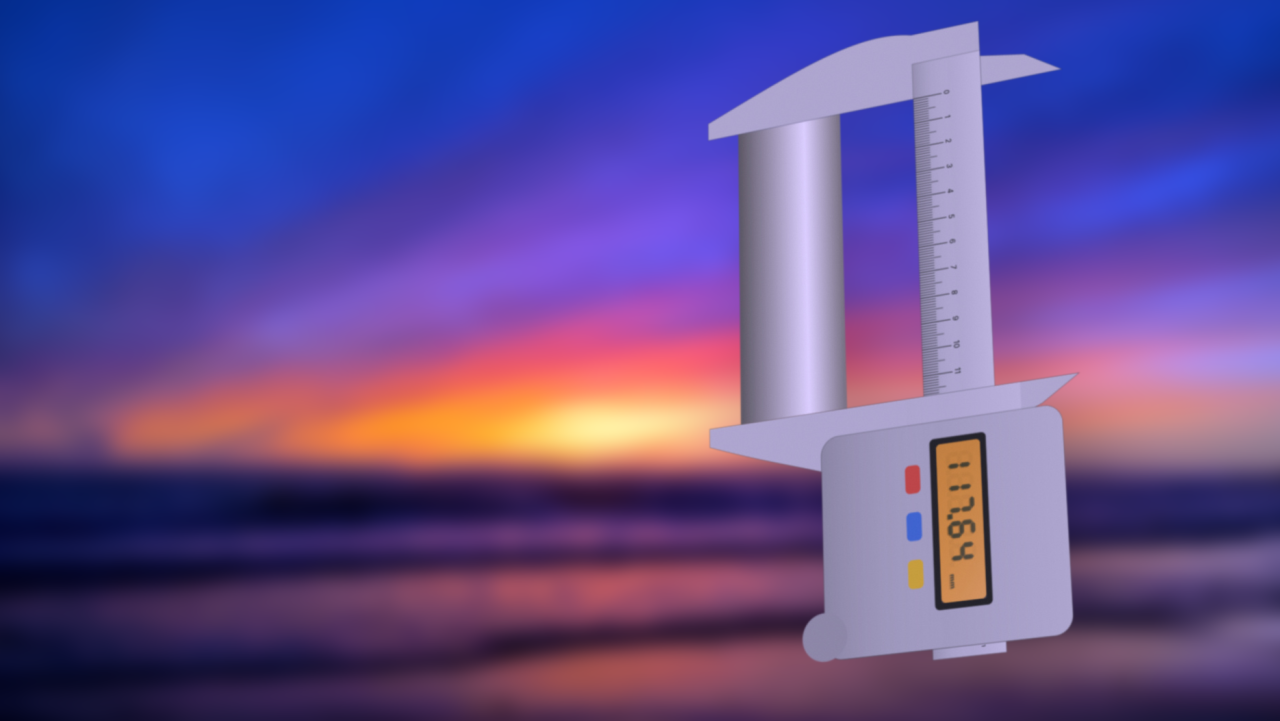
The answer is 117.64 mm
